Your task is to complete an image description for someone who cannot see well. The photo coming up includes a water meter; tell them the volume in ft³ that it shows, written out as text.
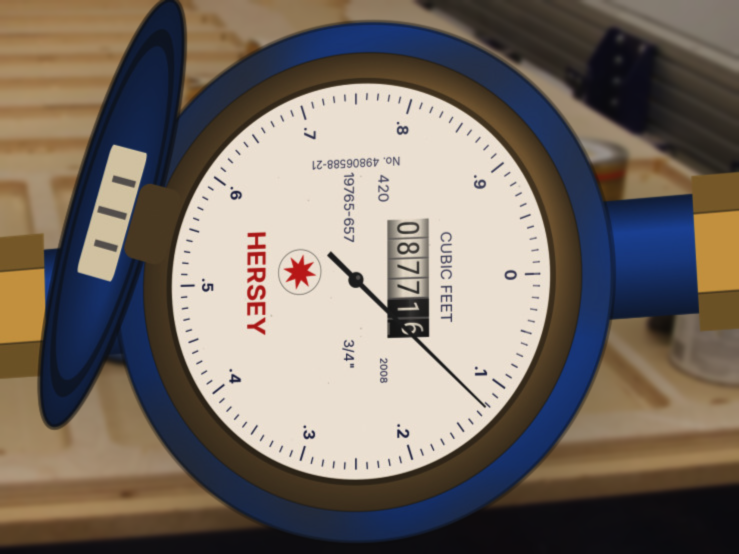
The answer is 87716.12 ft³
